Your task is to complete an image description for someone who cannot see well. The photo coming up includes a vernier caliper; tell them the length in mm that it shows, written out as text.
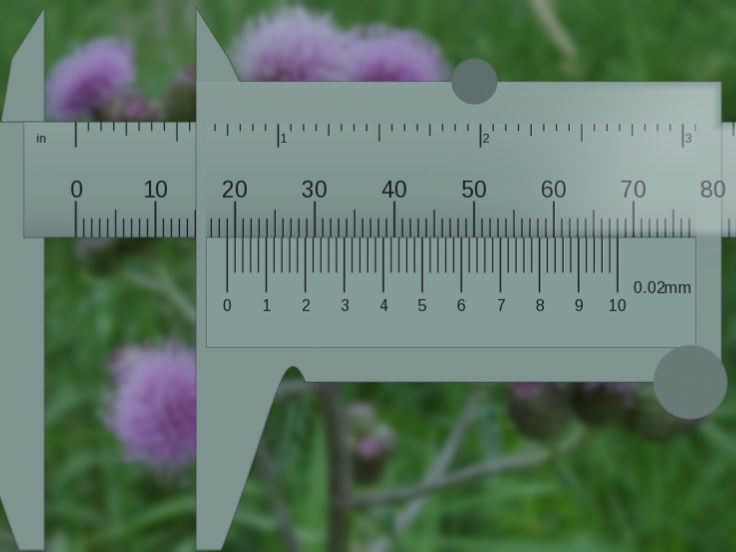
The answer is 19.0 mm
